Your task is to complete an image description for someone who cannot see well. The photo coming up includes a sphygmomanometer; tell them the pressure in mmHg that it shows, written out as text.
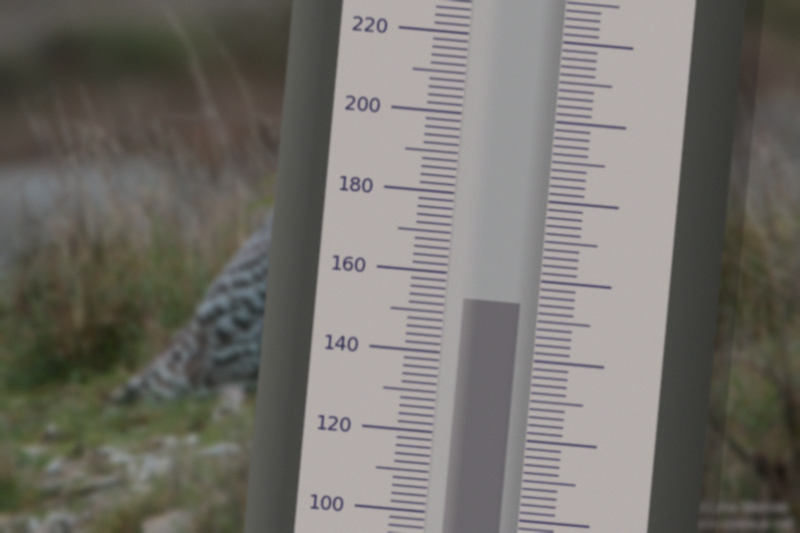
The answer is 154 mmHg
